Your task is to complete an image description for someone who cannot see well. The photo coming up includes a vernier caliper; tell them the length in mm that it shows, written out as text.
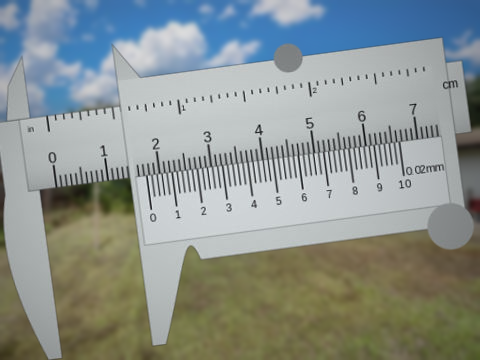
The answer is 17.5 mm
